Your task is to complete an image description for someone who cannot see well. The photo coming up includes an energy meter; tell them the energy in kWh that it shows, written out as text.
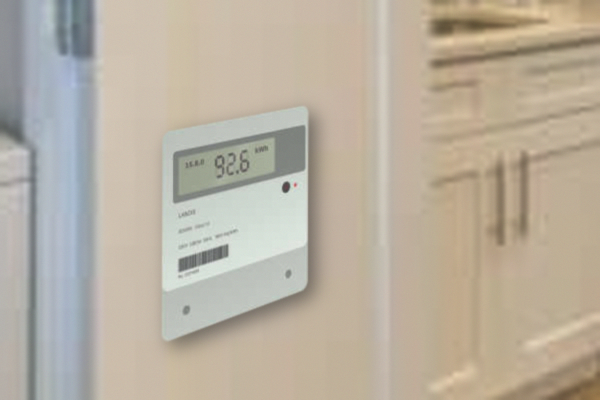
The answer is 92.6 kWh
